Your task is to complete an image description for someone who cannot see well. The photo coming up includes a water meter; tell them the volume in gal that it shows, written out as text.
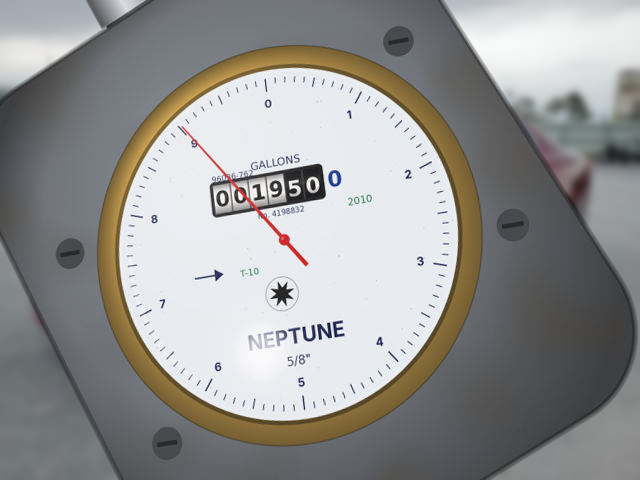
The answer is 19499.0 gal
